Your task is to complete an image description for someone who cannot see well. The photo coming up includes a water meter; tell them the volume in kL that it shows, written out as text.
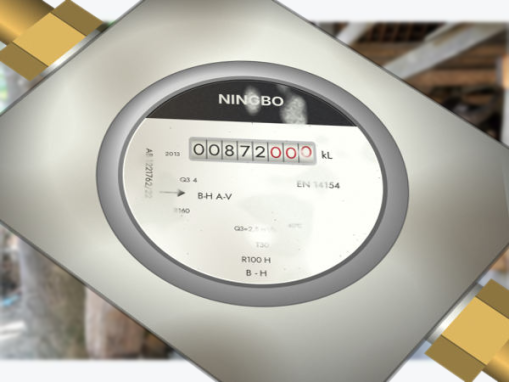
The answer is 872.000 kL
